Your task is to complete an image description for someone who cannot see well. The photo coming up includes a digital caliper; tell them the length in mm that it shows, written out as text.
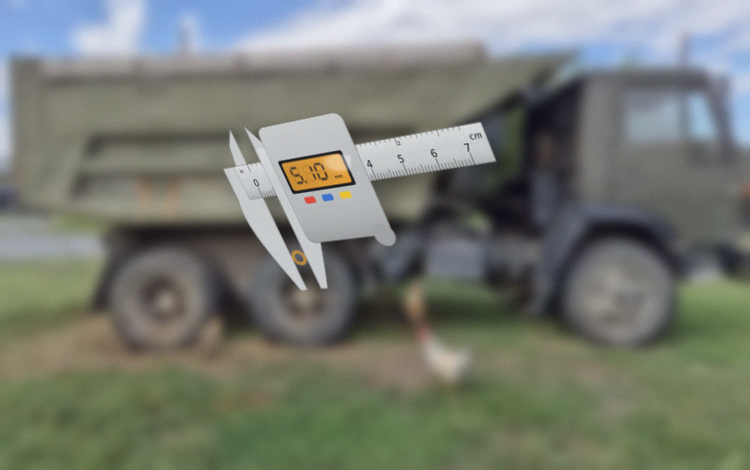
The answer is 5.10 mm
